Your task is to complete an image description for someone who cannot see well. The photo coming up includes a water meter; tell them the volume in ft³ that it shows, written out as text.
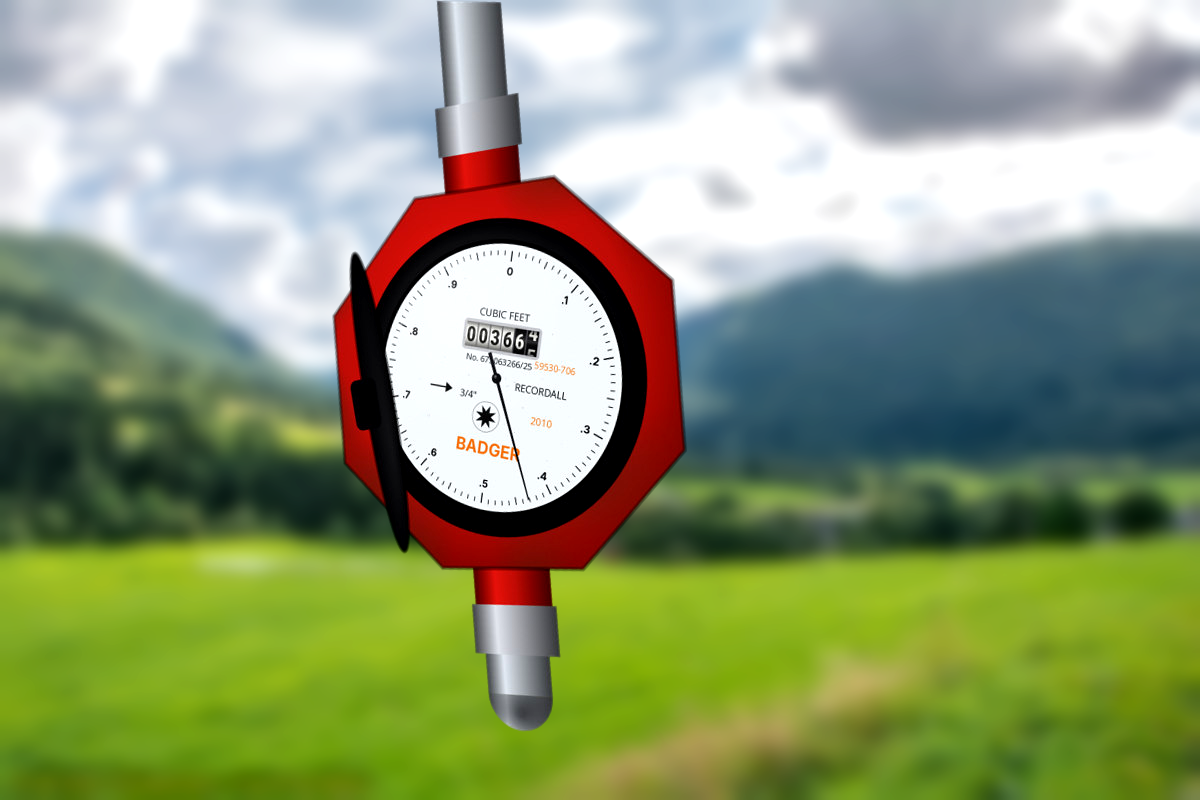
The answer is 3664.43 ft³
